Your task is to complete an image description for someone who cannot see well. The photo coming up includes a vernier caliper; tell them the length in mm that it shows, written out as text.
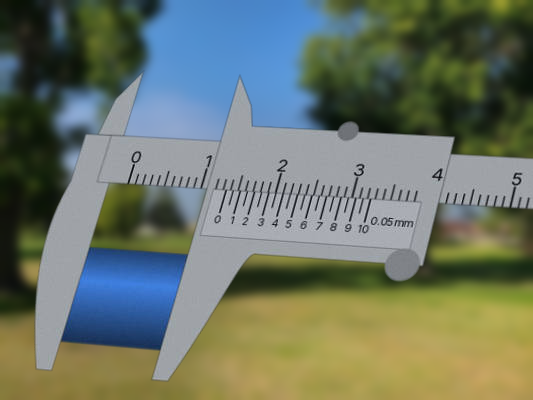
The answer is 13.4 mm
